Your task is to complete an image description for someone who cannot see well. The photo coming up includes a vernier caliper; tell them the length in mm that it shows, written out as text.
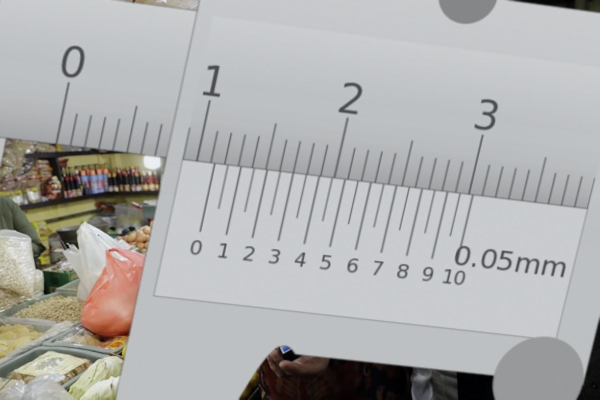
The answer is 11.3 mm
